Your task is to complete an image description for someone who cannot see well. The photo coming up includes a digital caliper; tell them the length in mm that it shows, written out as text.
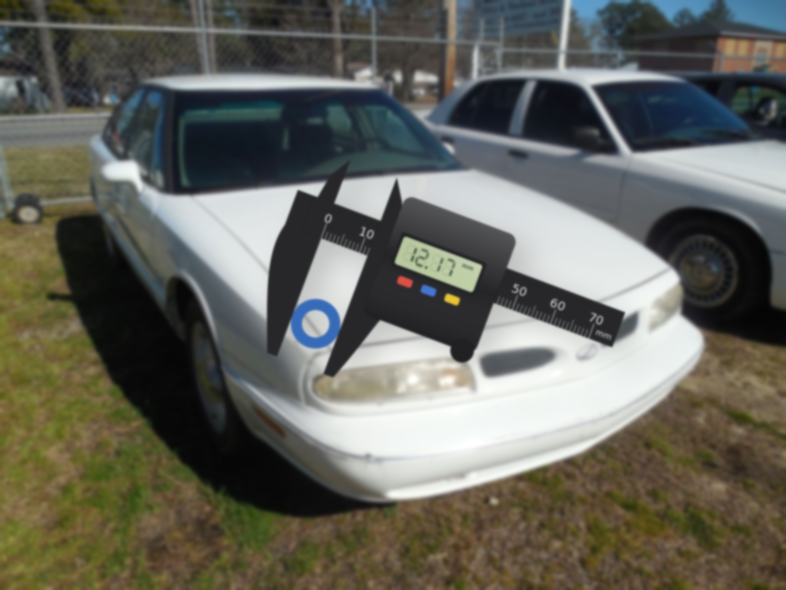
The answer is 12.17 mm
